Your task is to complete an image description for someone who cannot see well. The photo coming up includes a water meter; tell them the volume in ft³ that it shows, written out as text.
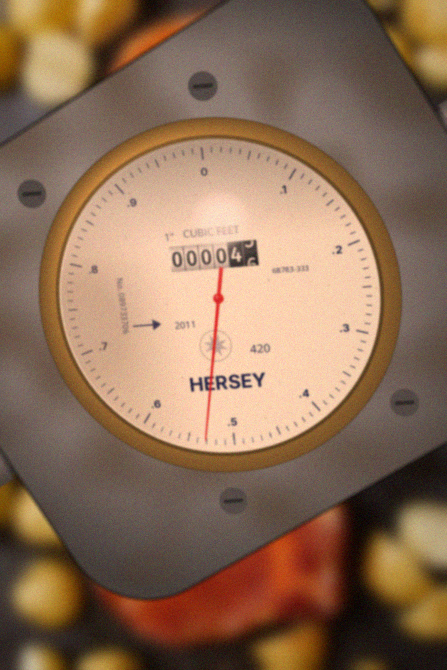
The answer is 45.53 ft³
